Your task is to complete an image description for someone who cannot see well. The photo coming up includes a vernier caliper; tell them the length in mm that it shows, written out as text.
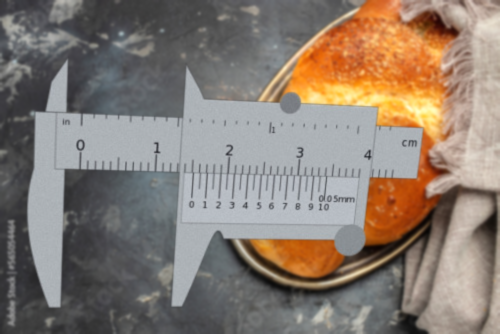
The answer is 15.2 mm
